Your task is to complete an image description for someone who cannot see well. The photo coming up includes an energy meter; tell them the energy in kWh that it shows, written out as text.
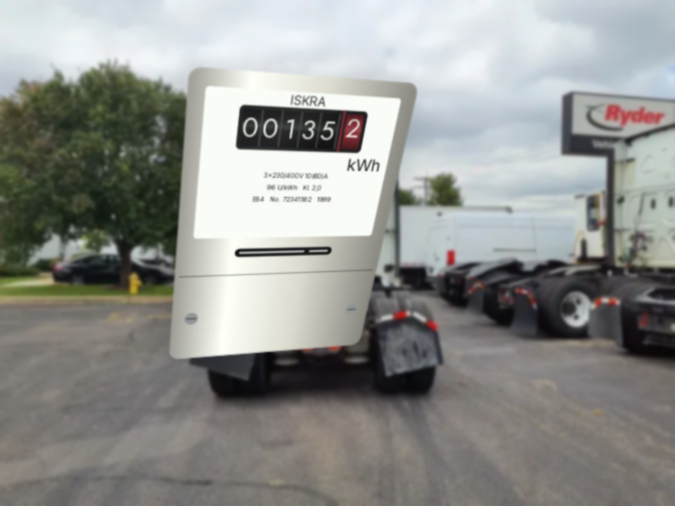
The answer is 135.2 kWh
